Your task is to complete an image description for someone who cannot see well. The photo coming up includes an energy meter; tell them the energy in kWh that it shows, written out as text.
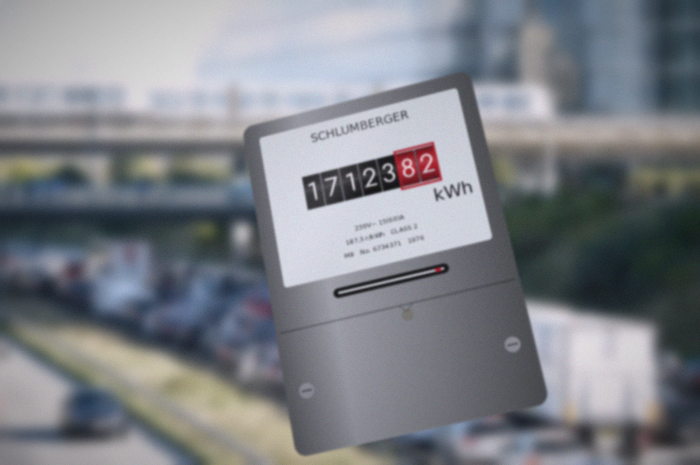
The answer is 17123.82 kWh
